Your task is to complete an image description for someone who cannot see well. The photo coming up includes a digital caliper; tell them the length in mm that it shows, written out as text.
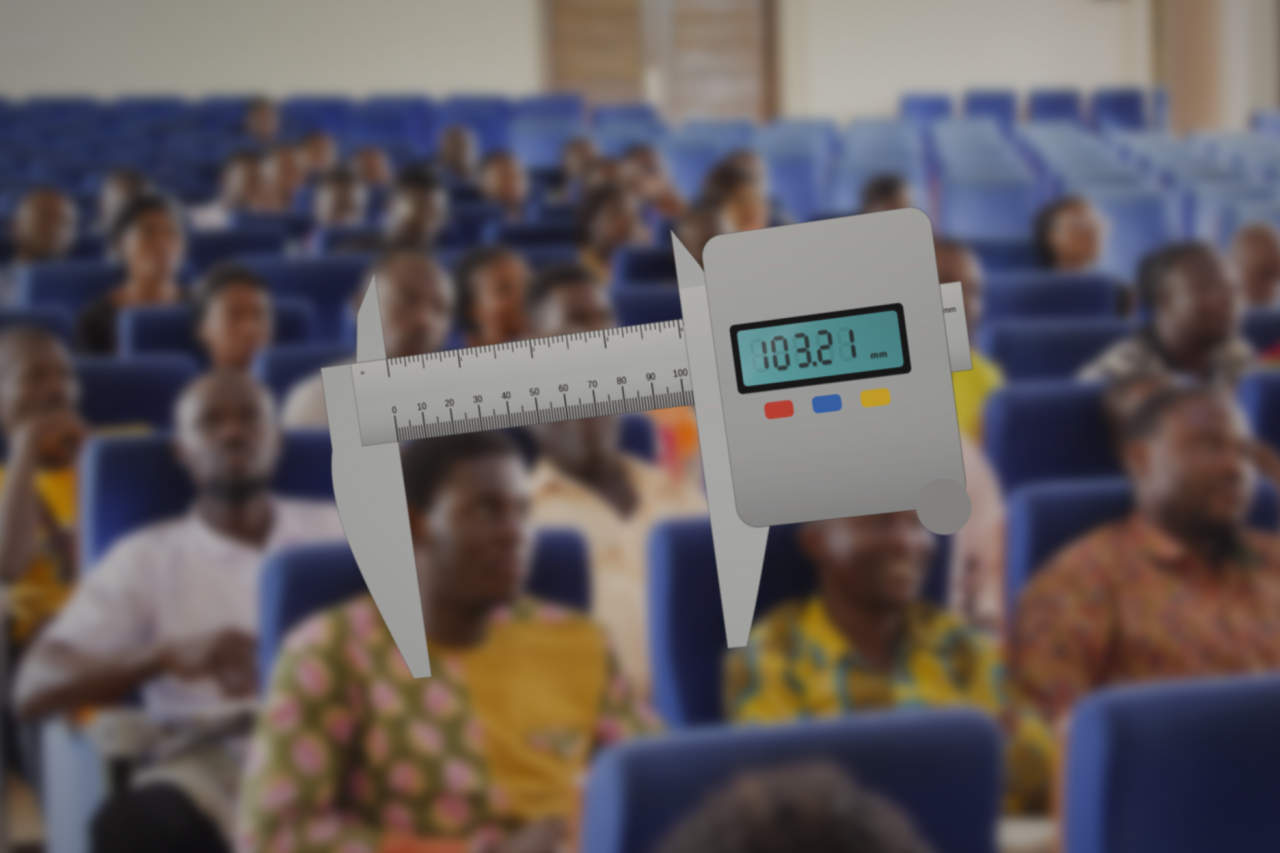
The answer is 103.21 mm
